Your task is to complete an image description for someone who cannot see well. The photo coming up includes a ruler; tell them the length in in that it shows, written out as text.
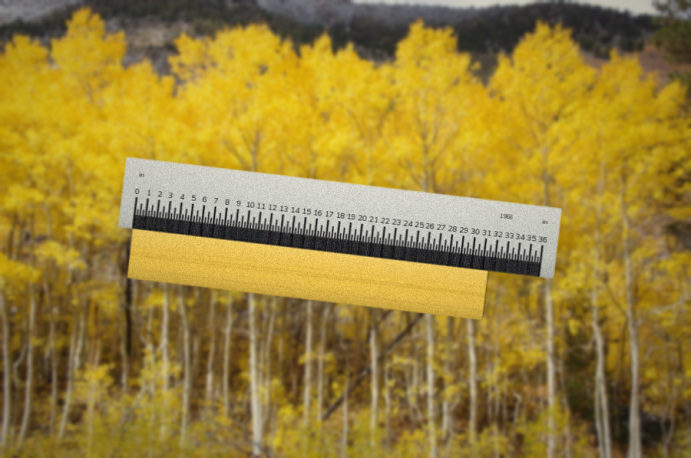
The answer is 31.5 in
